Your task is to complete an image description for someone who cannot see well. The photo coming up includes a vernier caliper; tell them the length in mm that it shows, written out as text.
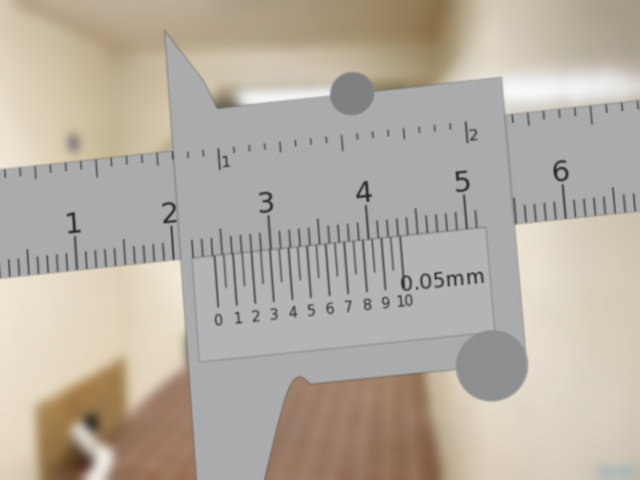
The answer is 24.2 mm
